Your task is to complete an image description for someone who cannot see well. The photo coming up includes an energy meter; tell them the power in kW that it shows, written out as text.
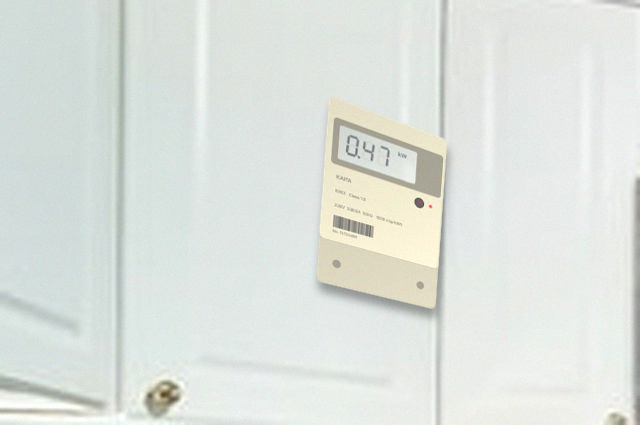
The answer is 0.47 kW
